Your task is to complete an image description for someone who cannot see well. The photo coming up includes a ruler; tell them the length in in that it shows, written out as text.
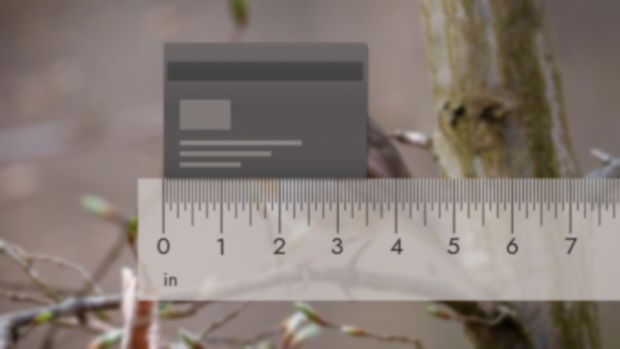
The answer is 3.5 in
